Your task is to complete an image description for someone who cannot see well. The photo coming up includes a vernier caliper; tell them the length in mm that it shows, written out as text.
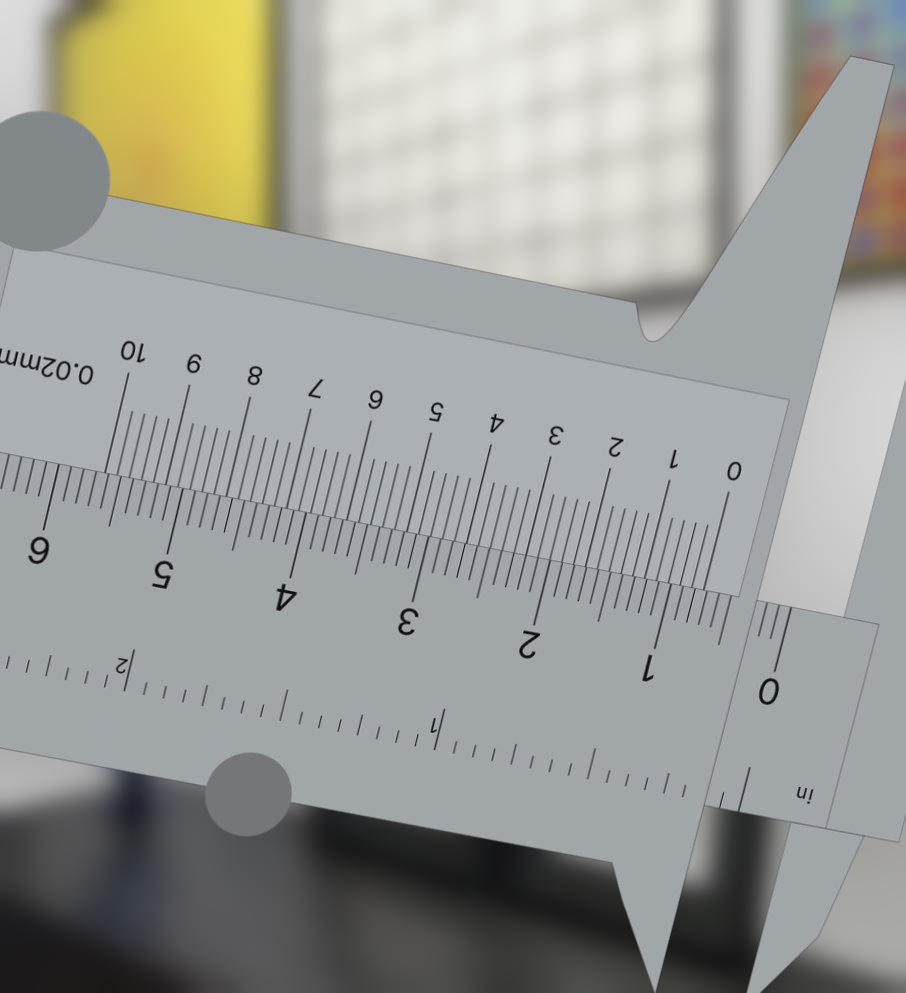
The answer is 7.3 mm
